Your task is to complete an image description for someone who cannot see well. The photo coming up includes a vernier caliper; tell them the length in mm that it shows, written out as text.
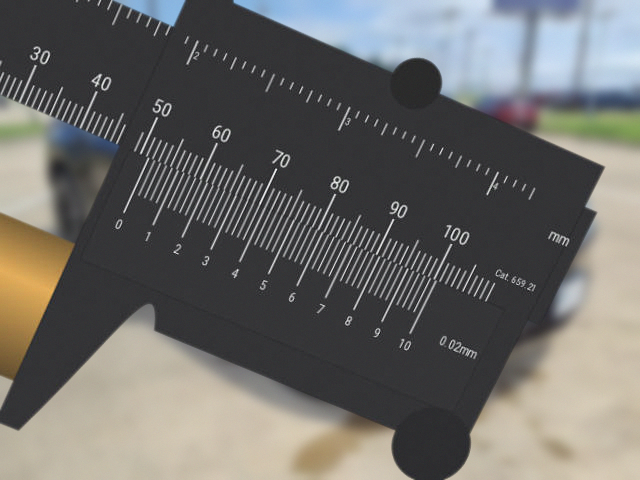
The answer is 51.4 mm
